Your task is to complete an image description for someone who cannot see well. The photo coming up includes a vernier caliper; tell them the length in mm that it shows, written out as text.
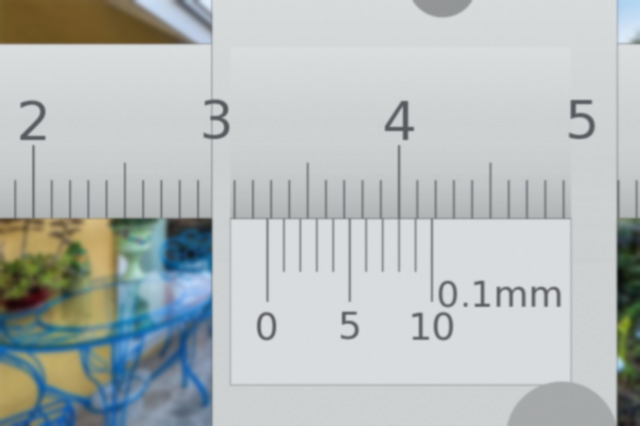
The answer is 32.8 mm
